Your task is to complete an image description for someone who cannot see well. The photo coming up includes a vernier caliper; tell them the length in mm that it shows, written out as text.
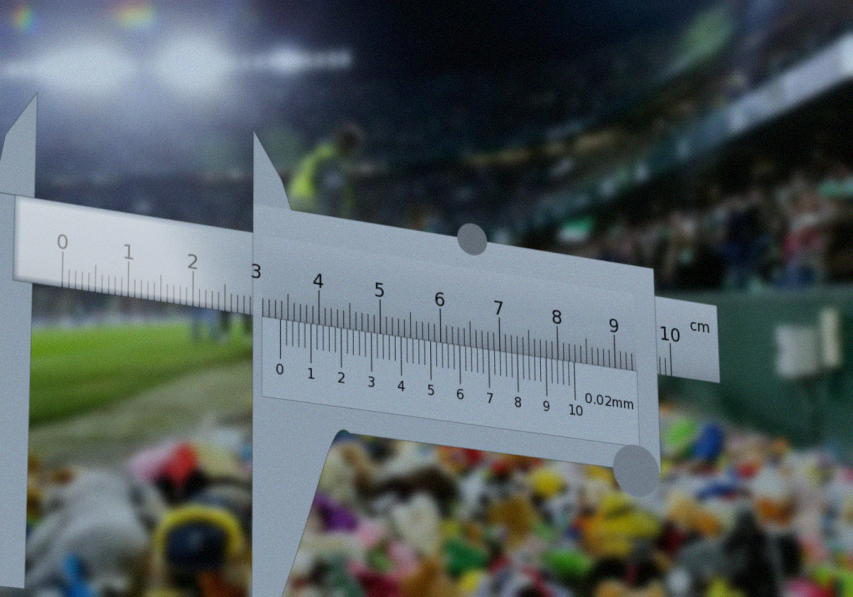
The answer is 33.8 mm
